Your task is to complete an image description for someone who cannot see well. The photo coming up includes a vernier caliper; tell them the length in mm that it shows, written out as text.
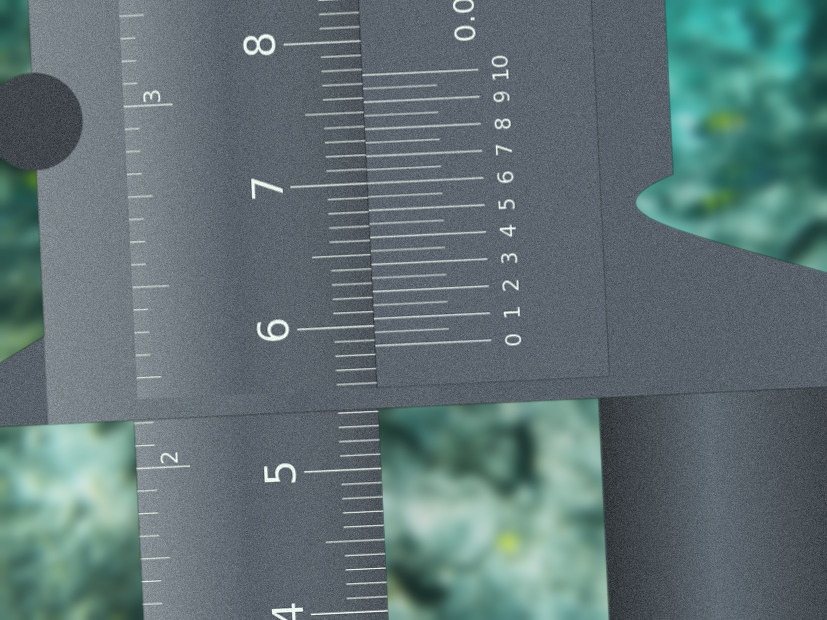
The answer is 58.6 mm
